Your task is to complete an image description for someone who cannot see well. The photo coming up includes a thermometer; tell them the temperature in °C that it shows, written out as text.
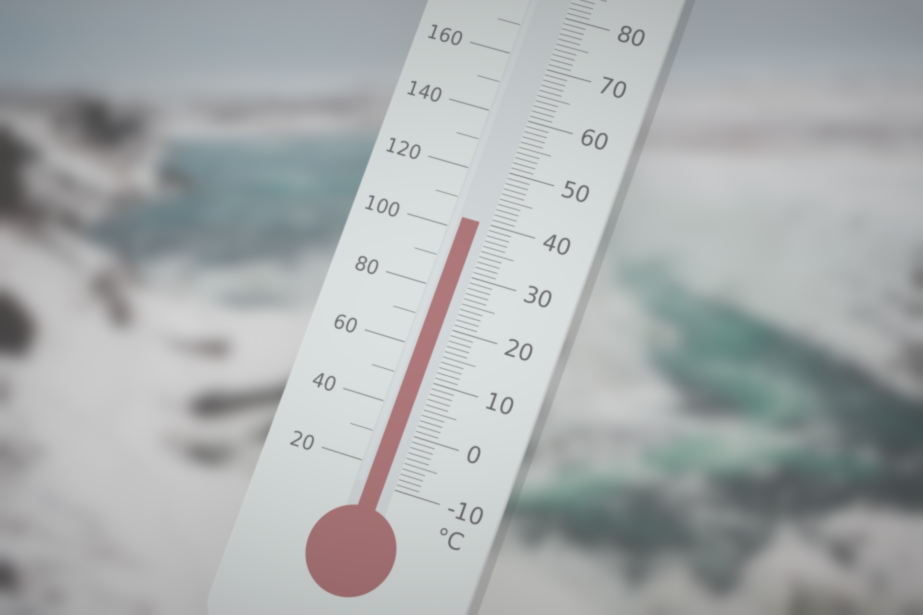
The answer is 40 °C
